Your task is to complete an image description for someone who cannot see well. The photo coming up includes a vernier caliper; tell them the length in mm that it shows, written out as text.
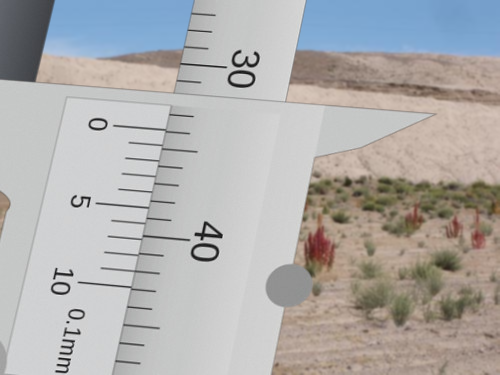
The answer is 33.9 mm
